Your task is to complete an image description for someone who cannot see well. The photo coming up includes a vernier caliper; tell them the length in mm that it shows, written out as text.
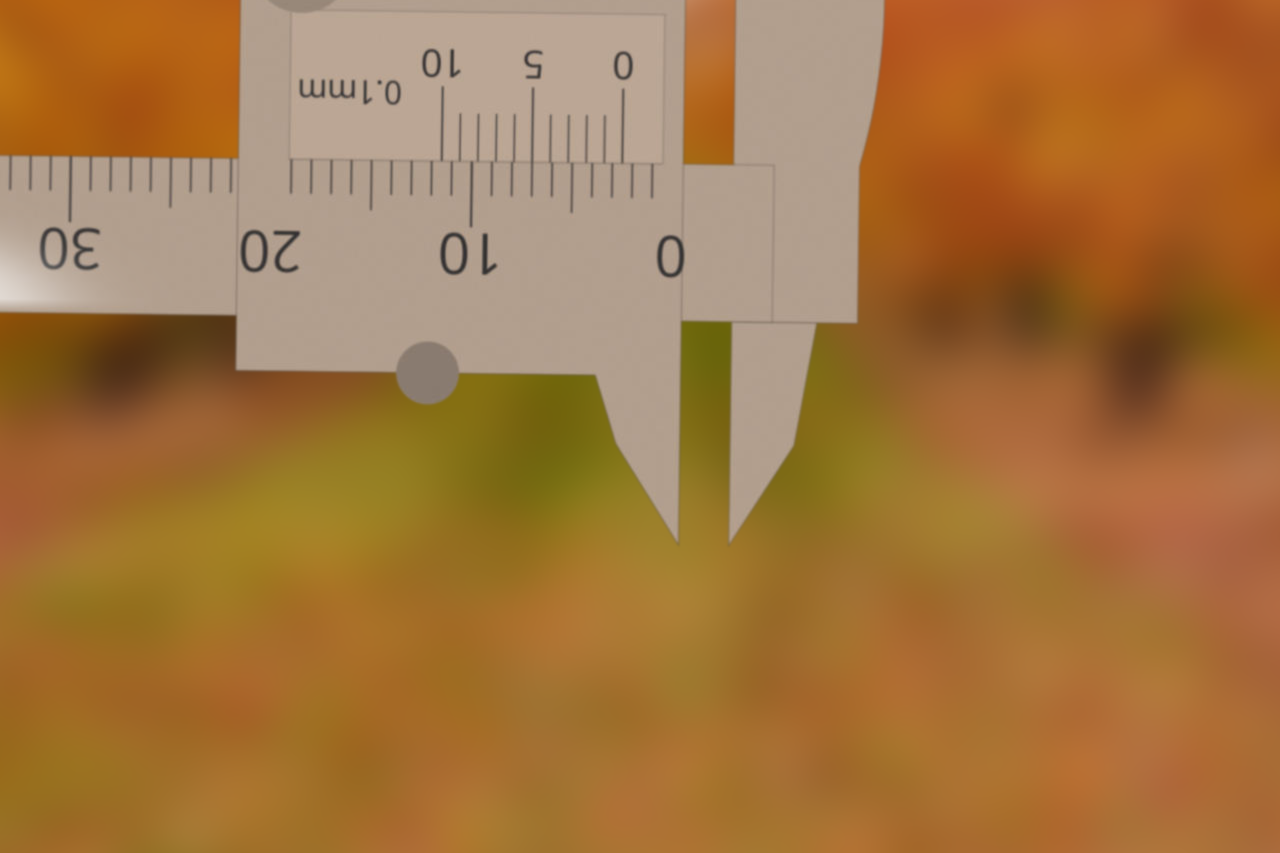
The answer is 2.5 mm
